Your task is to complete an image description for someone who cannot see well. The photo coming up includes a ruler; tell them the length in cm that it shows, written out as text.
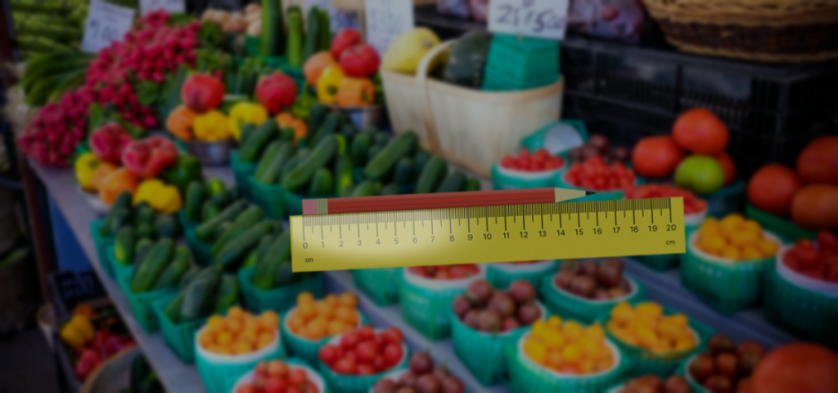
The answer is 16 cm
